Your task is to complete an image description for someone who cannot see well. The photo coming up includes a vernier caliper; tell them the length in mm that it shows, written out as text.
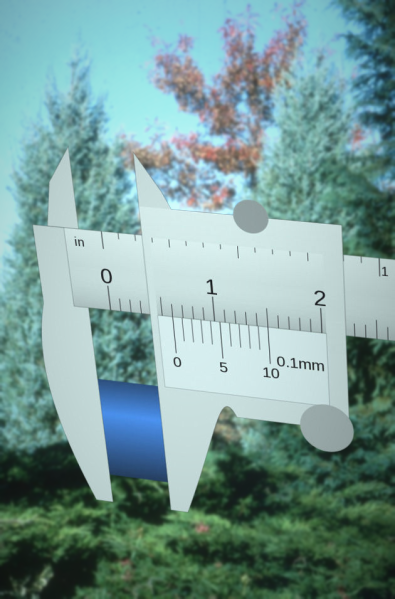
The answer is 6.0 mm
